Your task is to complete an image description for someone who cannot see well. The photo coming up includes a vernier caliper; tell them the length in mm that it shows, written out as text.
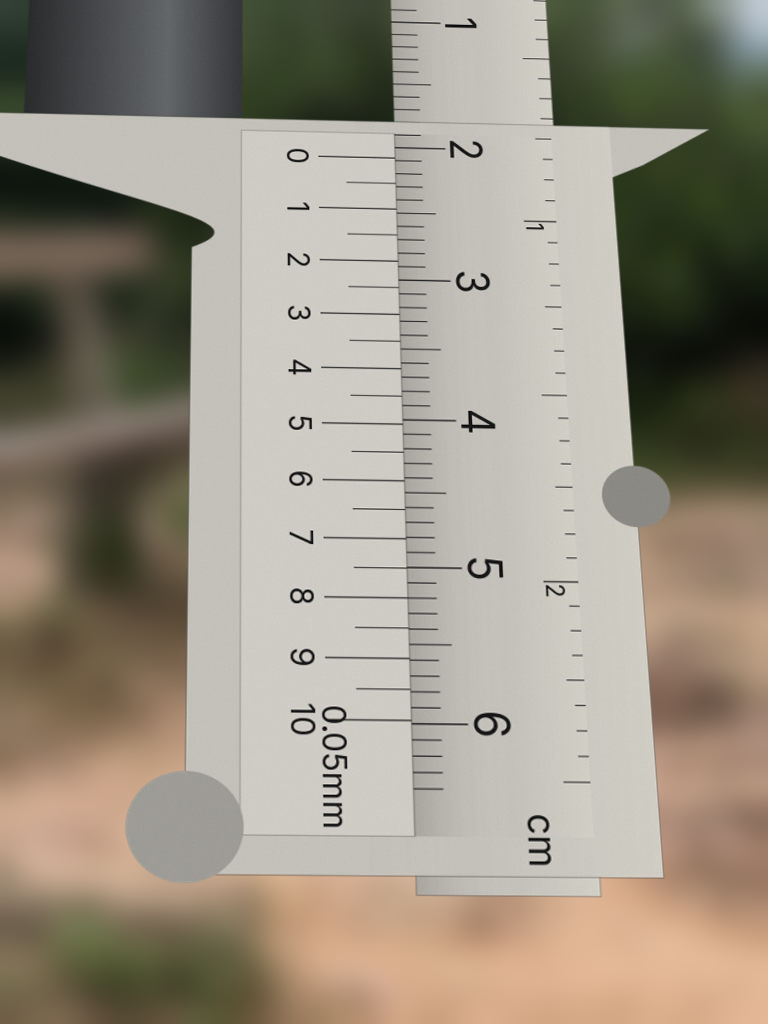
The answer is 20.8 mm
